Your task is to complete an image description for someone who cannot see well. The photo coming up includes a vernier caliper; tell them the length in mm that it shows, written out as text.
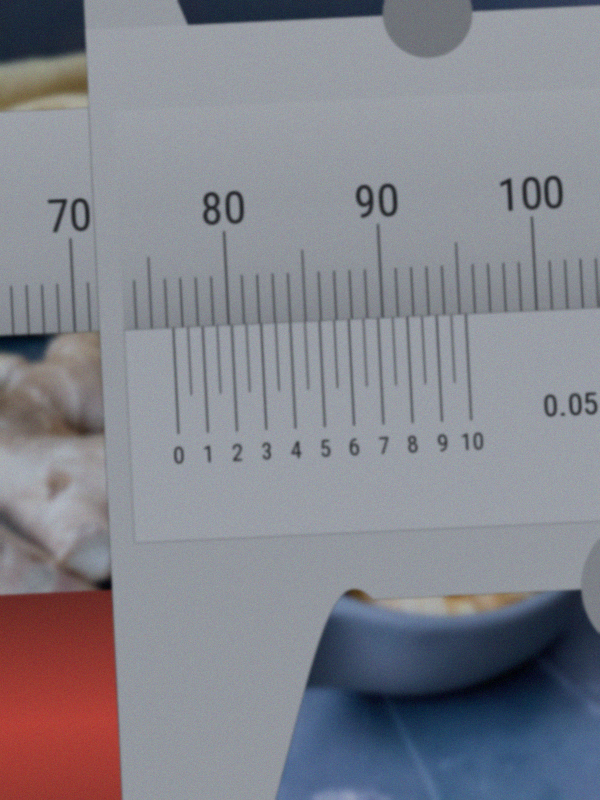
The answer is 76.4 mm
